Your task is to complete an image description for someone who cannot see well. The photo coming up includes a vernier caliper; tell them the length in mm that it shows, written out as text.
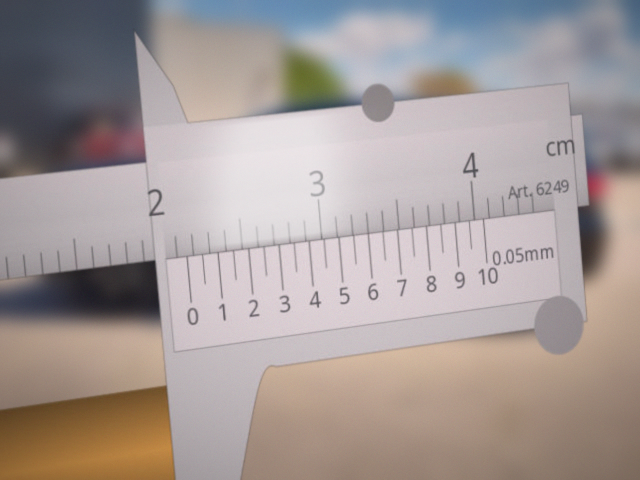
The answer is 21.6 mm
